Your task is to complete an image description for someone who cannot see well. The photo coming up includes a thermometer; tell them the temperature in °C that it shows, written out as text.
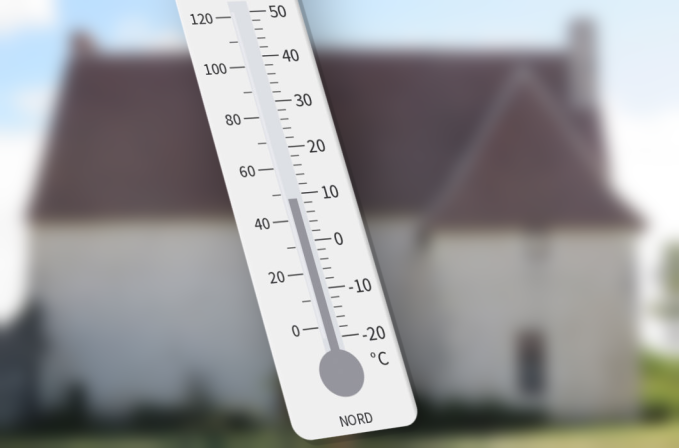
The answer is 9 °C
